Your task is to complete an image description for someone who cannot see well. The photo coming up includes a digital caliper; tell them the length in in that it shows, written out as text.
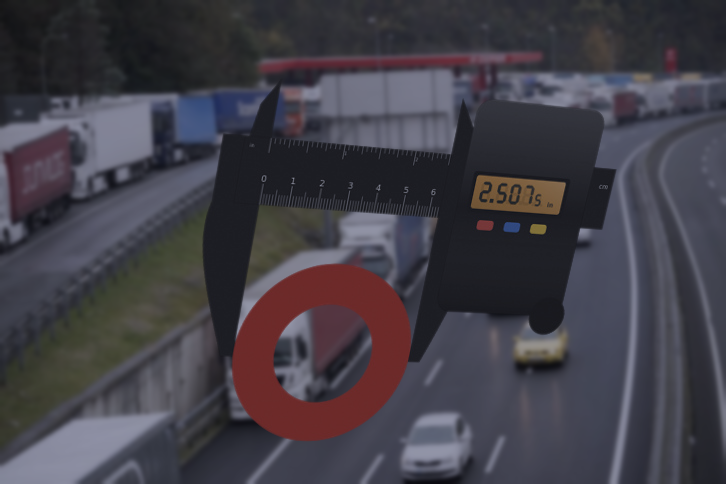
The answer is 2.5075 in
